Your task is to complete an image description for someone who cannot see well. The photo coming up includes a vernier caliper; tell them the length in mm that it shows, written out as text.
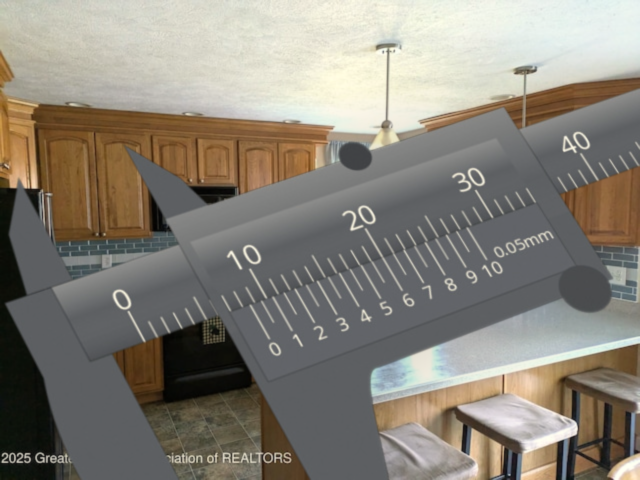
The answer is 8.6 mm
